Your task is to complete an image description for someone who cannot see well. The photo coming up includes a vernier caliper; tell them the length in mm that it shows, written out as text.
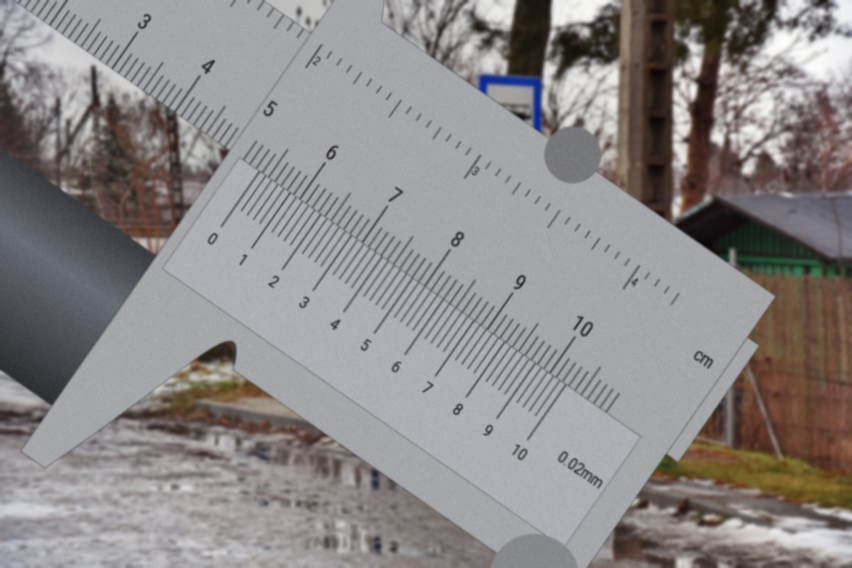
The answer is 53.6 mm
